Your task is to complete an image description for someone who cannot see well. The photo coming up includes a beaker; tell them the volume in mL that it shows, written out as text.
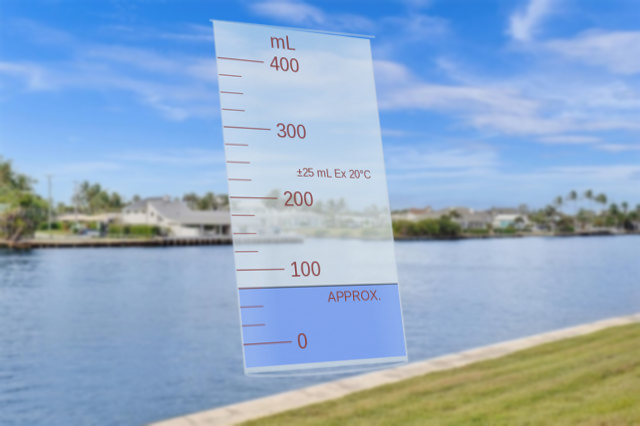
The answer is 75 mL
